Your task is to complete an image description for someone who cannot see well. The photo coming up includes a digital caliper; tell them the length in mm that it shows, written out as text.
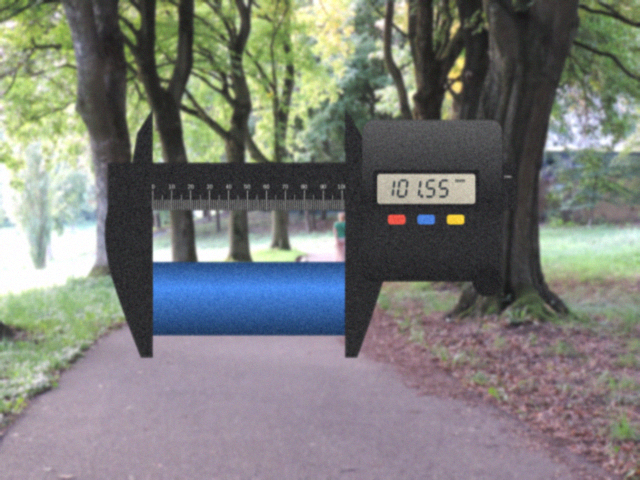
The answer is 101.55 mm
